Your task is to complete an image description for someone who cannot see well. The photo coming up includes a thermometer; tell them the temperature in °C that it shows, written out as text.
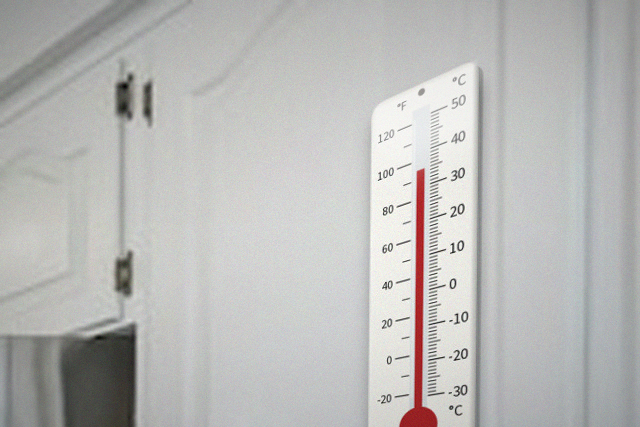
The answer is 35 °C
